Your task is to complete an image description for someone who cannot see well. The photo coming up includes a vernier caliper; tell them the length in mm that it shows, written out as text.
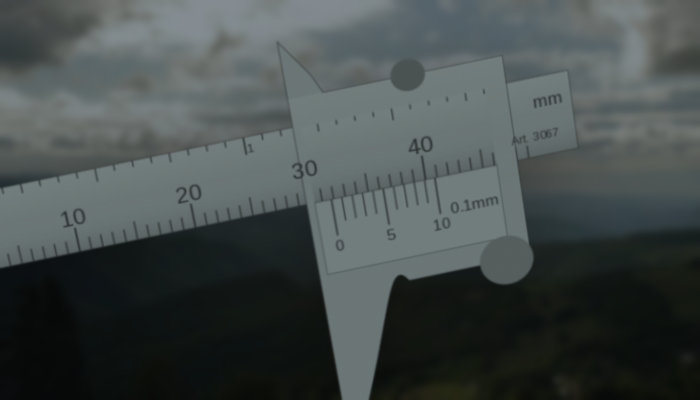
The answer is 31.8 mm
